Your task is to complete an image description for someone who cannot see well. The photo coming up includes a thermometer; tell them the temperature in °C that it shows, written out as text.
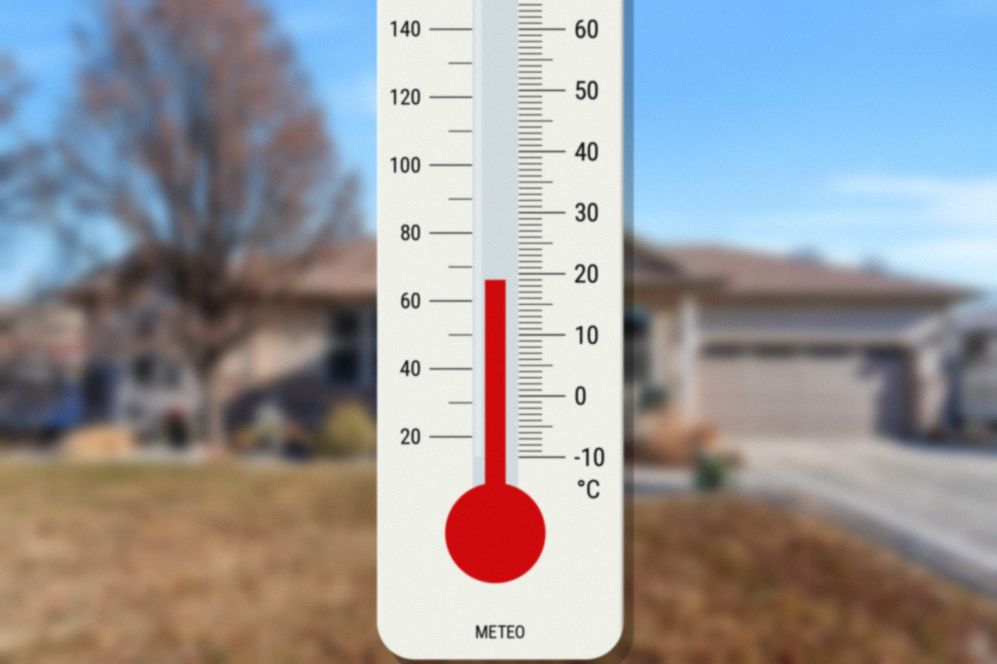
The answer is 19 °C
